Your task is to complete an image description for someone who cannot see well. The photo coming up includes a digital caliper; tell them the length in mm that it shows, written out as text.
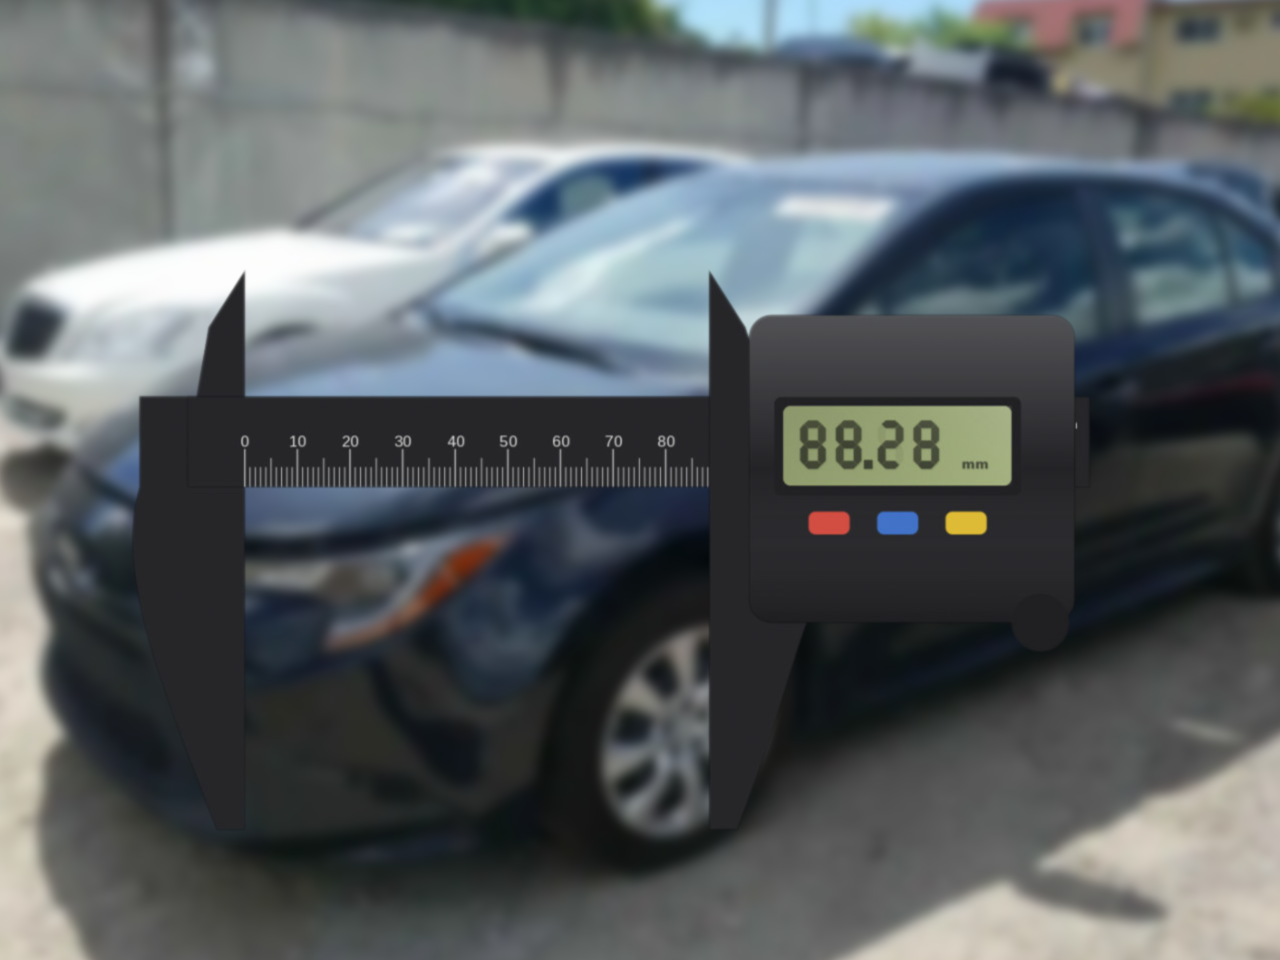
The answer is 88.28 mm
